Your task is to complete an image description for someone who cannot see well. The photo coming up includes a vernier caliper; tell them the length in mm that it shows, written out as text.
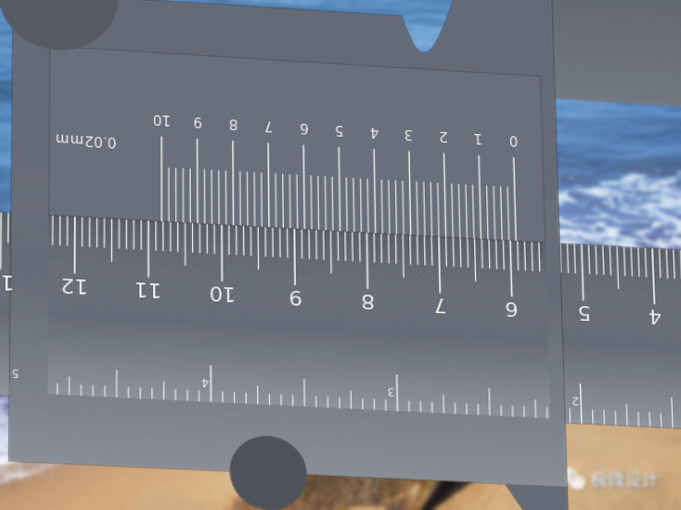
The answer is 59.2 mm
